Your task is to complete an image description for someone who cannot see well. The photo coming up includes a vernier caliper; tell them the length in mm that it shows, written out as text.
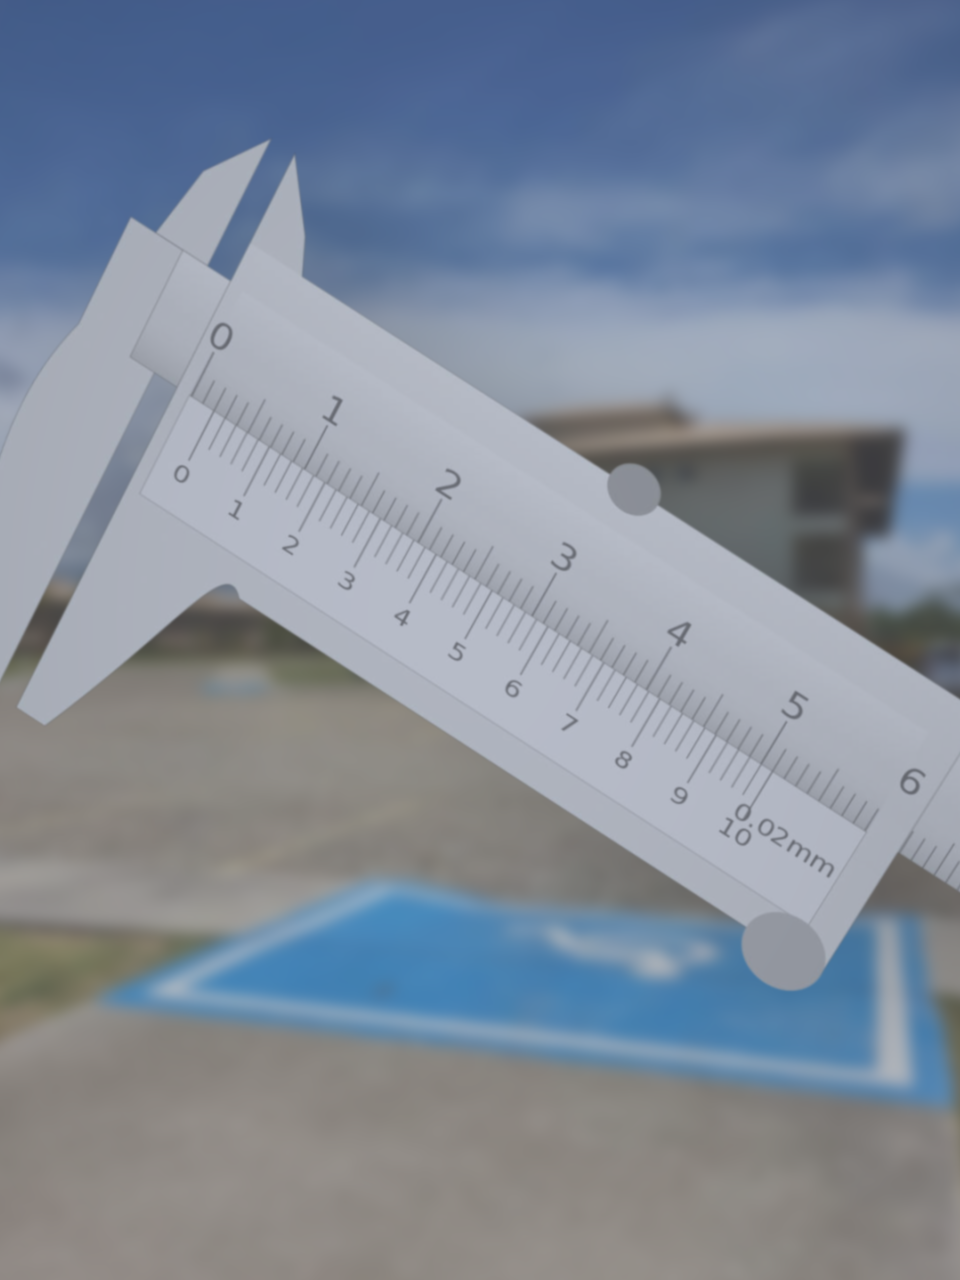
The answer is 2.0 mm
